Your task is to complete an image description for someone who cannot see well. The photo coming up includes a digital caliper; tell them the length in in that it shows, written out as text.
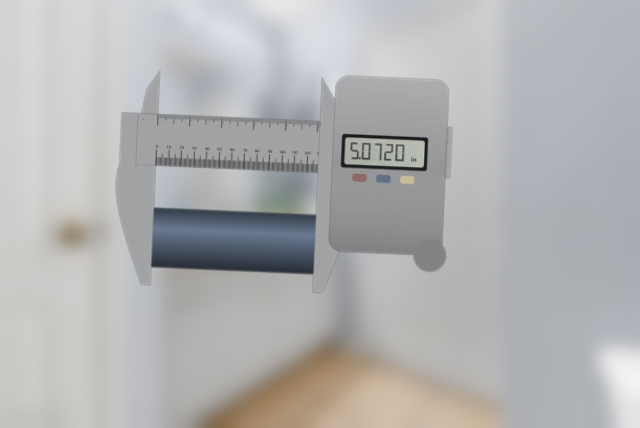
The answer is 5.0720 in
